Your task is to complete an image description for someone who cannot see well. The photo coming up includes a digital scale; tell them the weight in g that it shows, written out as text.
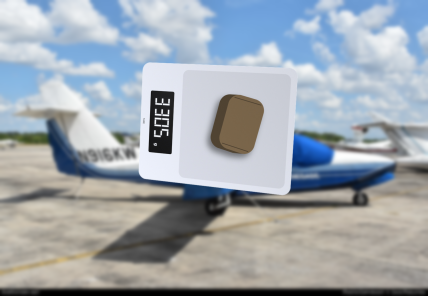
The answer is 3305 g
